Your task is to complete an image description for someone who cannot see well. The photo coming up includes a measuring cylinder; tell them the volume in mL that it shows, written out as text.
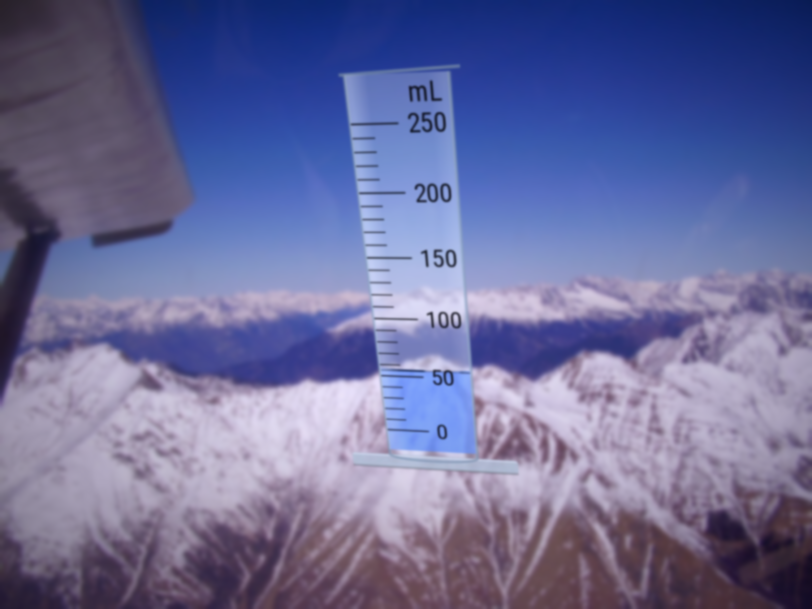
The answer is 55 mL
